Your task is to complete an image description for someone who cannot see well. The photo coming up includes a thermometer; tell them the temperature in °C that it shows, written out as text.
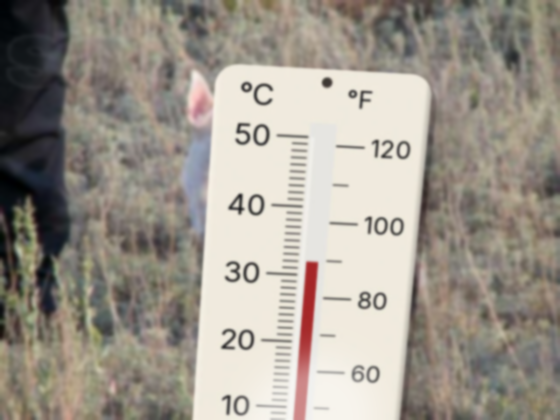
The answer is 32 °C
